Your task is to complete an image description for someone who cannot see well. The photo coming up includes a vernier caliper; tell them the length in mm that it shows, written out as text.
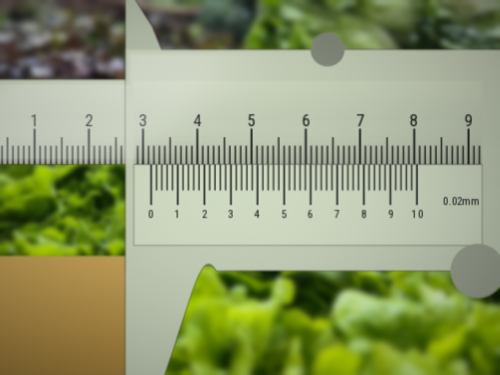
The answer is 31.5 mm
